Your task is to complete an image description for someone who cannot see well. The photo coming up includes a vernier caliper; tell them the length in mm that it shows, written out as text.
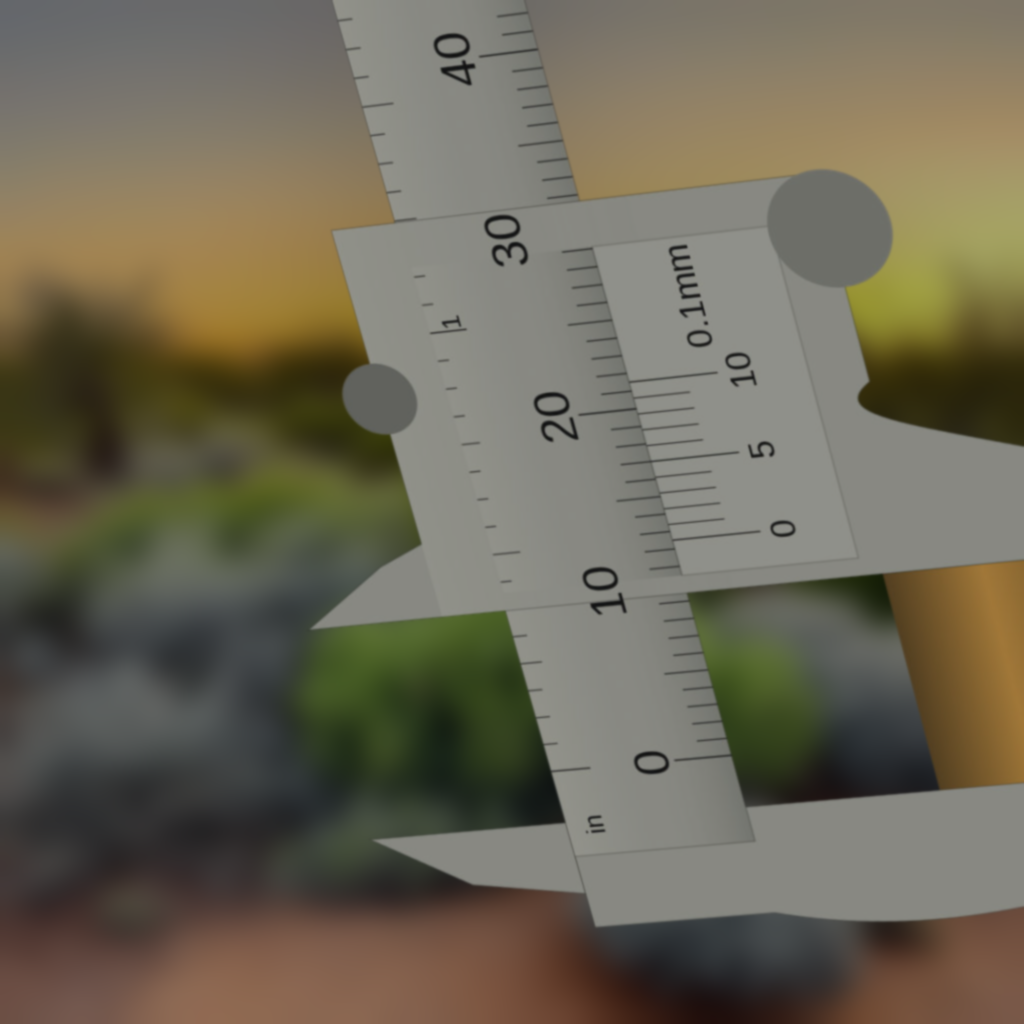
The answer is 12.5 mm
